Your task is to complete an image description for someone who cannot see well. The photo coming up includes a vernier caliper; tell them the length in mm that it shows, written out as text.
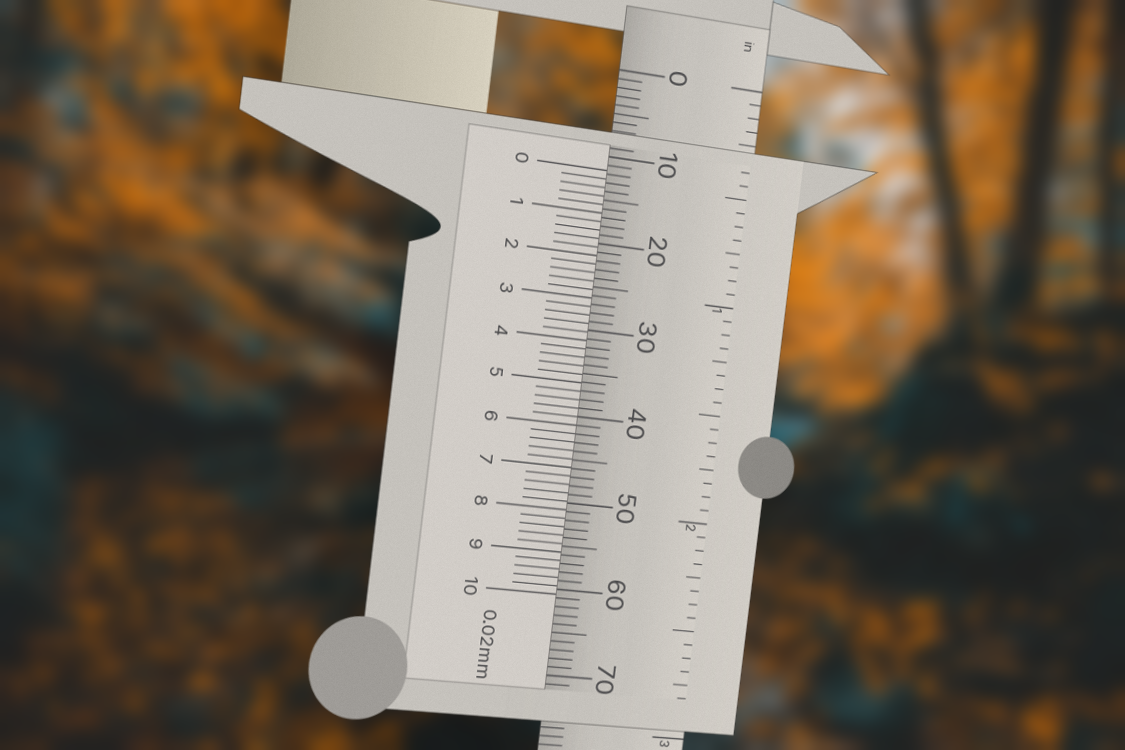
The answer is 11.6 mm
